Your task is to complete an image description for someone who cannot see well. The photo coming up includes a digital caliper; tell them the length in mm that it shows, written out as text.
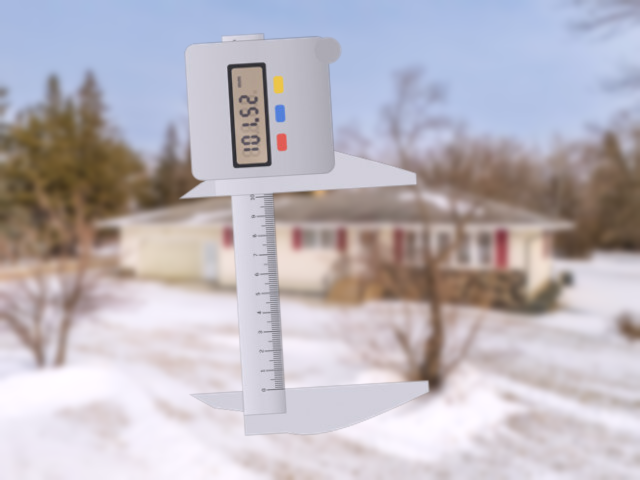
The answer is 101.52 mm
